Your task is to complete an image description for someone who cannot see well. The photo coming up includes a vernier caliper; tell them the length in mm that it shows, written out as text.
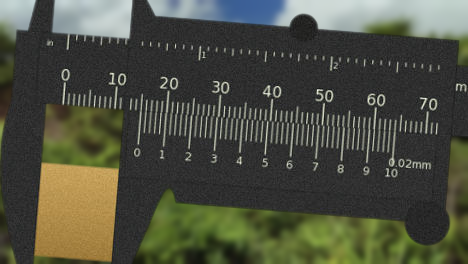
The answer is 15.0 mm
